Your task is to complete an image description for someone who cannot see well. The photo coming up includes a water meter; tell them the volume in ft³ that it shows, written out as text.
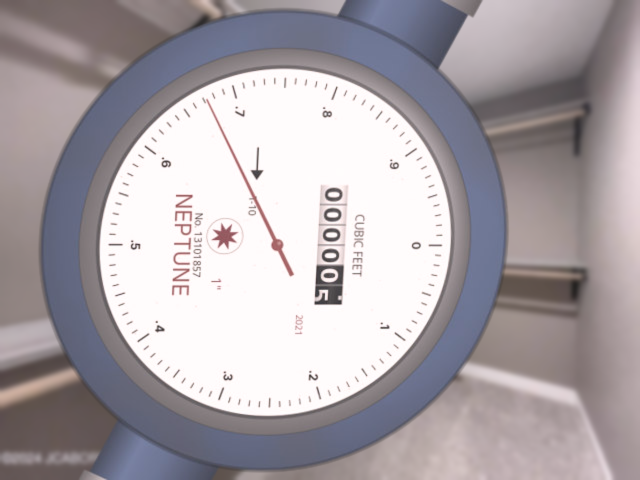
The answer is 4.67 ft³
